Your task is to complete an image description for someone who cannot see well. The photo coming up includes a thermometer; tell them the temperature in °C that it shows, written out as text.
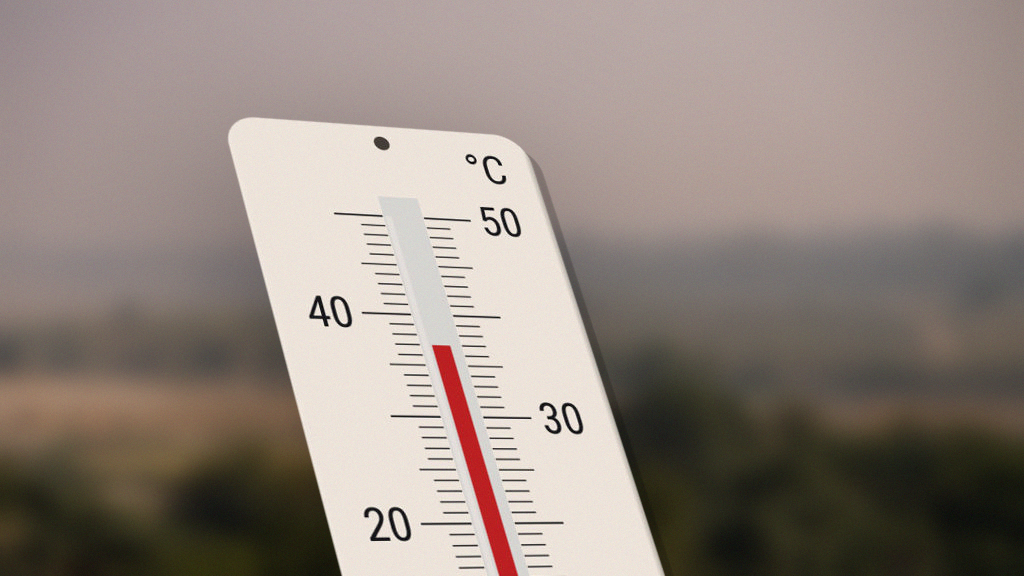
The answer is 37 °C
